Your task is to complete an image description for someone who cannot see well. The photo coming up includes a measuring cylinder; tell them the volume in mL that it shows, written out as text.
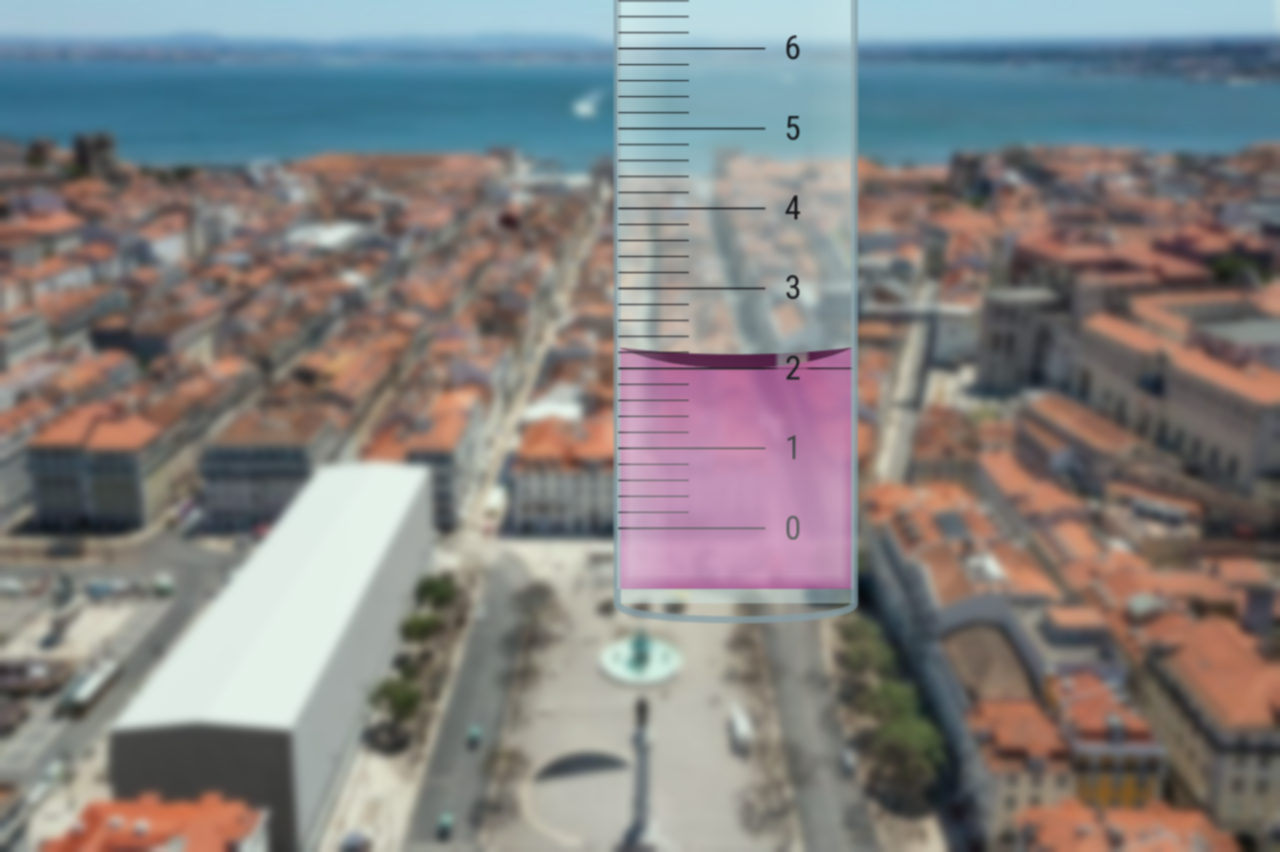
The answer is 2 mL
